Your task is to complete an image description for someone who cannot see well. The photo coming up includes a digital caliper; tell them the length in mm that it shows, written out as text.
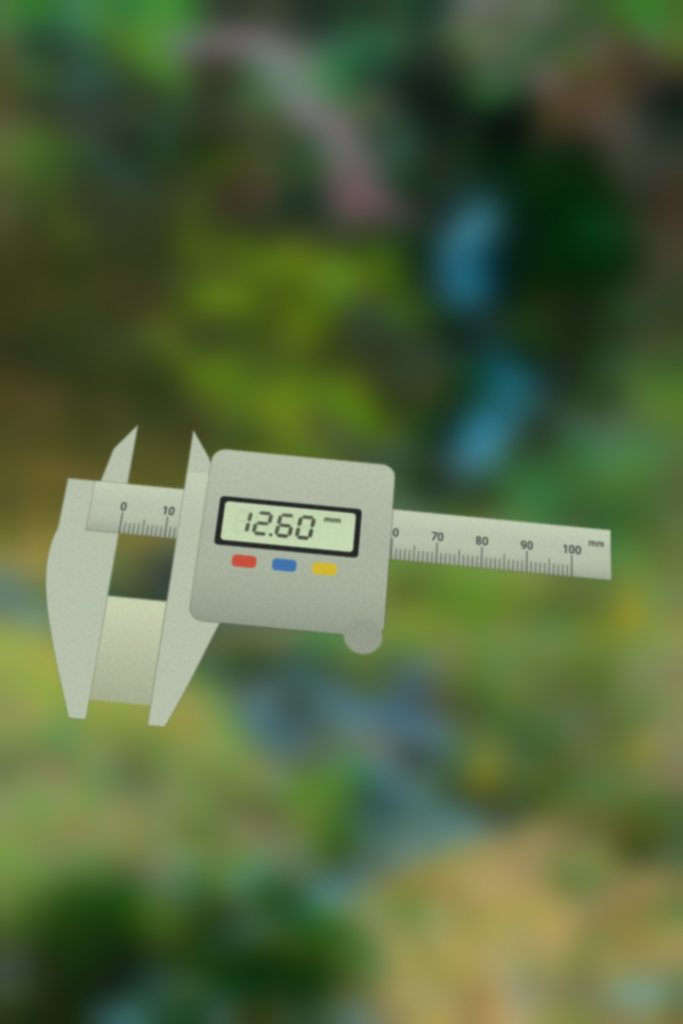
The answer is 12.60 mm
